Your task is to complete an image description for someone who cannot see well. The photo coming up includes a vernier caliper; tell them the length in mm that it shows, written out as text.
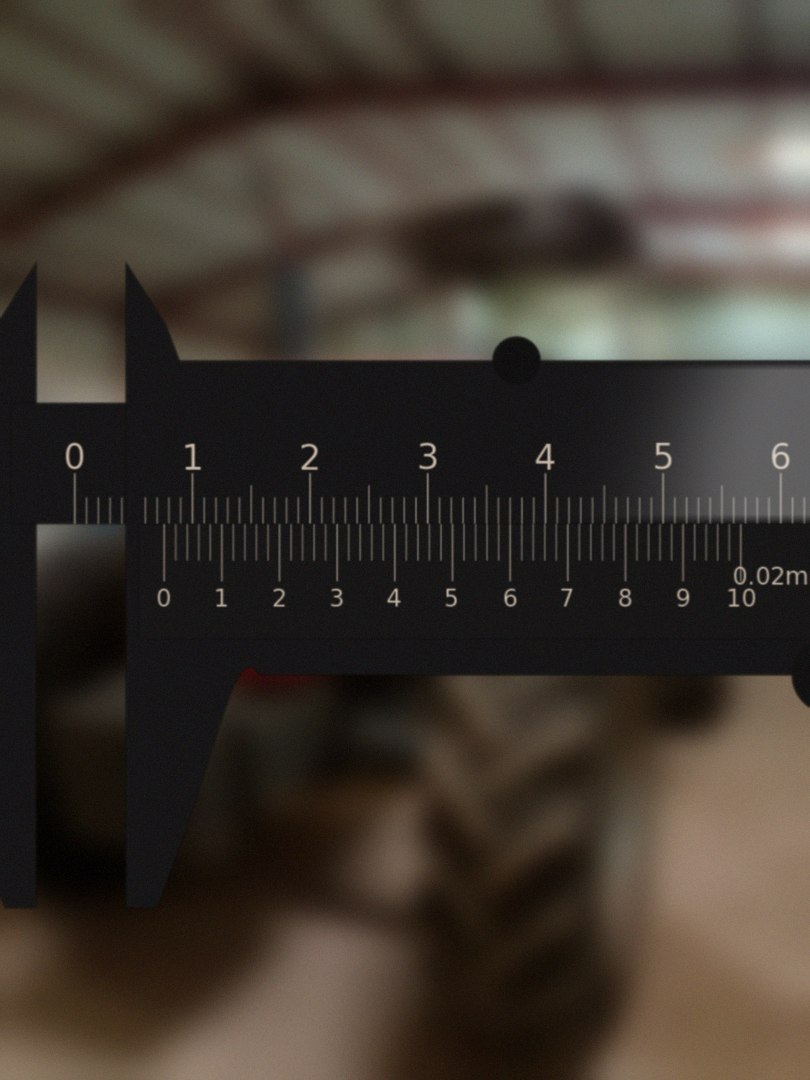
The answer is 7.6 mm
